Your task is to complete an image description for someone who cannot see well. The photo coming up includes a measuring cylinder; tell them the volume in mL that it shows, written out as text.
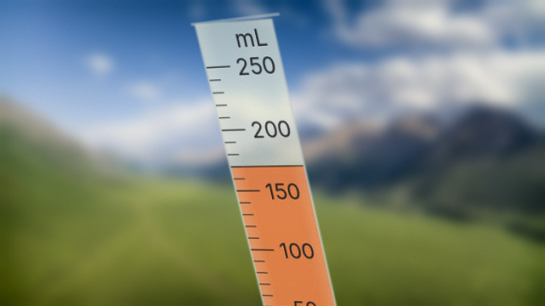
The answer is 170 mL
